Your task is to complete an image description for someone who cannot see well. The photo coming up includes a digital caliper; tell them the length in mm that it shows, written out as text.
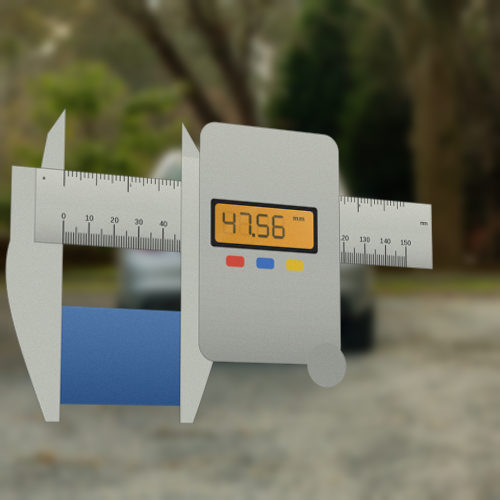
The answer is 47.56 mm
